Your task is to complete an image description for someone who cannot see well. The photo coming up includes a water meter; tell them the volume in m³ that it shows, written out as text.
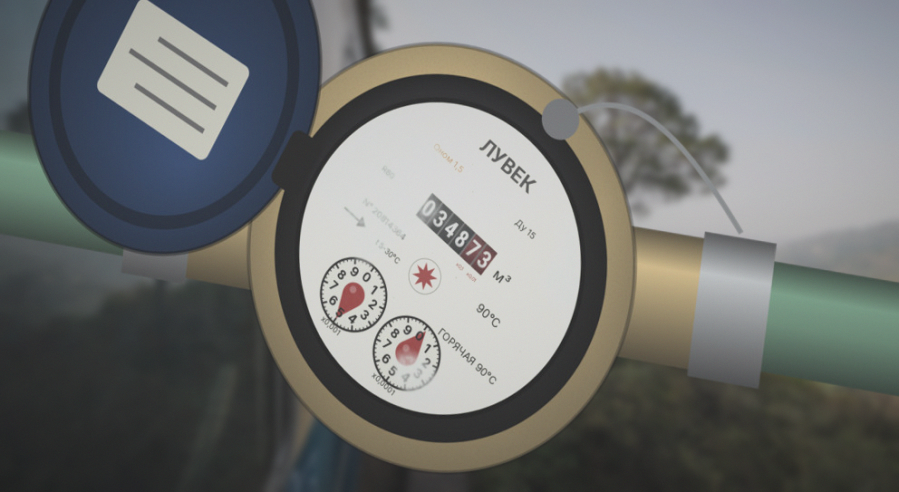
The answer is 348.7350 m³
